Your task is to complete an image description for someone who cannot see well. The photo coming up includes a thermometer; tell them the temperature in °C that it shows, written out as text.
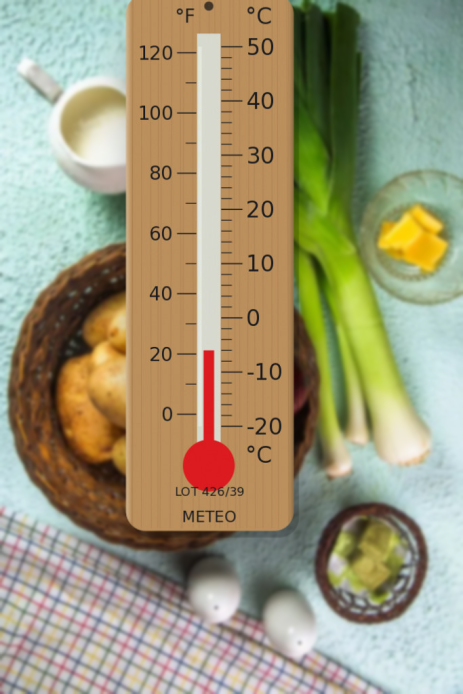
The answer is -6 °C
